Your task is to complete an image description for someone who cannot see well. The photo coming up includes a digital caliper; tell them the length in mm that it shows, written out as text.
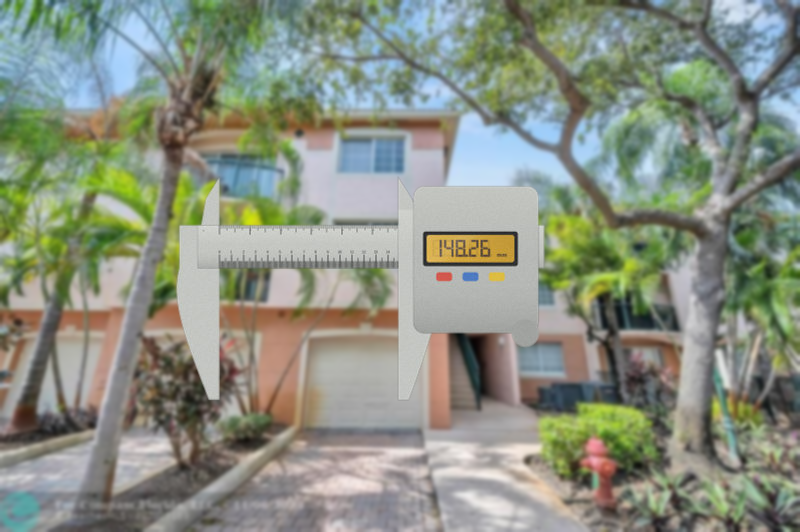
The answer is 148.26 mm
